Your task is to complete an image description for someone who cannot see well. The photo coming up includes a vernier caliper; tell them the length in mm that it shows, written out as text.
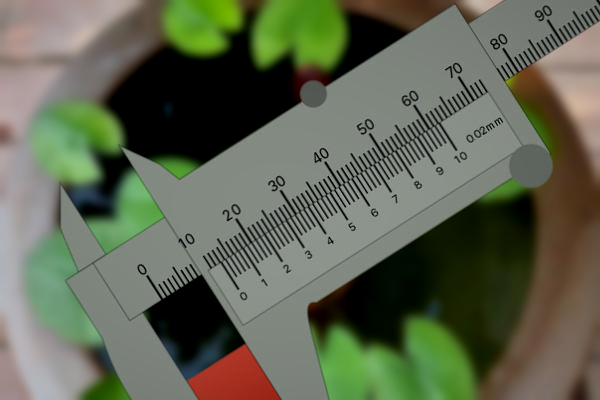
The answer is 13.2 mm
